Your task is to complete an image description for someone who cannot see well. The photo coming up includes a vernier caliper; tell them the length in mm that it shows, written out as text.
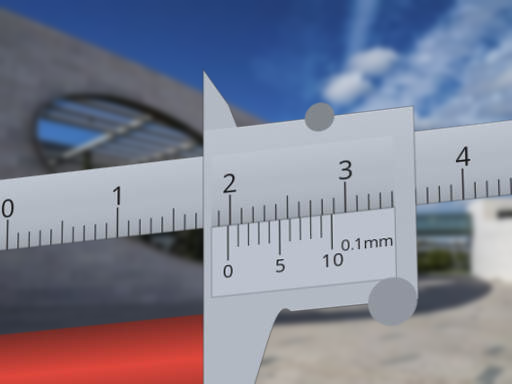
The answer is 19.8 mm
